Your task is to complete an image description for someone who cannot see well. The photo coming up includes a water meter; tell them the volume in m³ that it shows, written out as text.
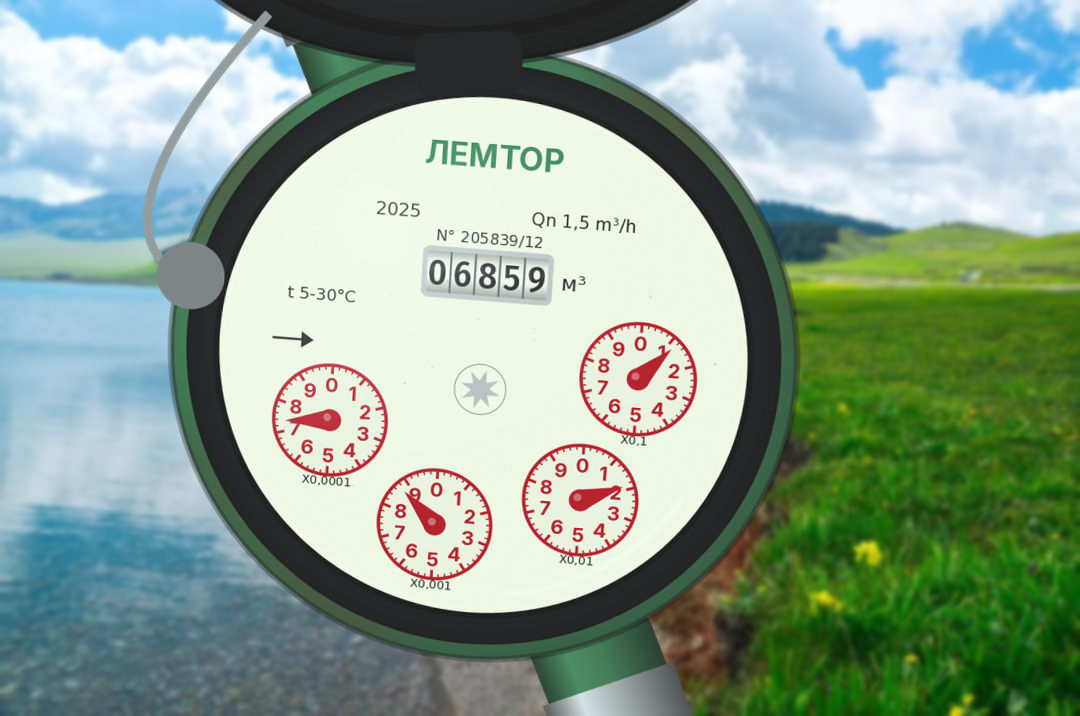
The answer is 6859.1187 m³
